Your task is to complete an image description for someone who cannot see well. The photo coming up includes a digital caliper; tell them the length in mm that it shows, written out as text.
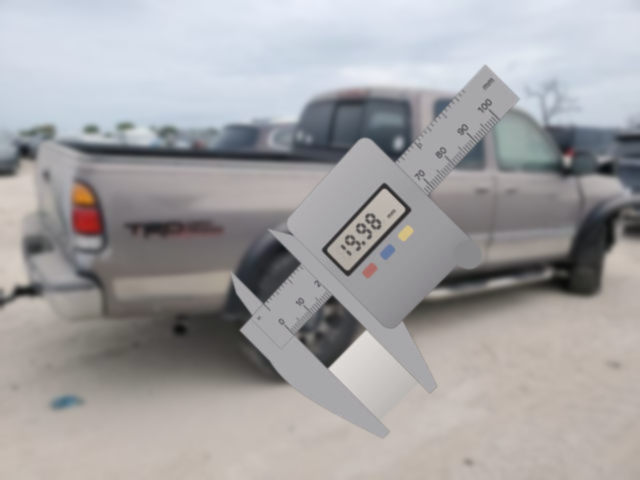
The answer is 19.98 mm
